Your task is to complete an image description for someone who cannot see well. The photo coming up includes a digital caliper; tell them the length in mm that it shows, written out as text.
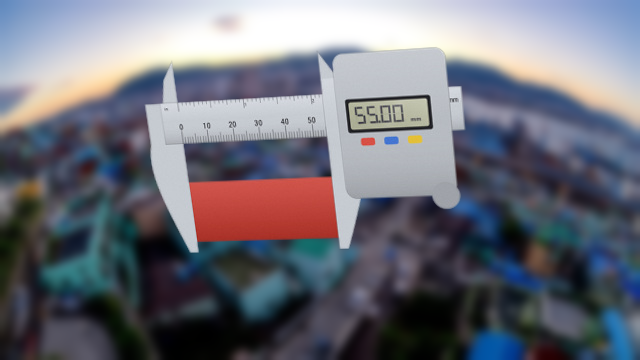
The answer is 55.00 mm
